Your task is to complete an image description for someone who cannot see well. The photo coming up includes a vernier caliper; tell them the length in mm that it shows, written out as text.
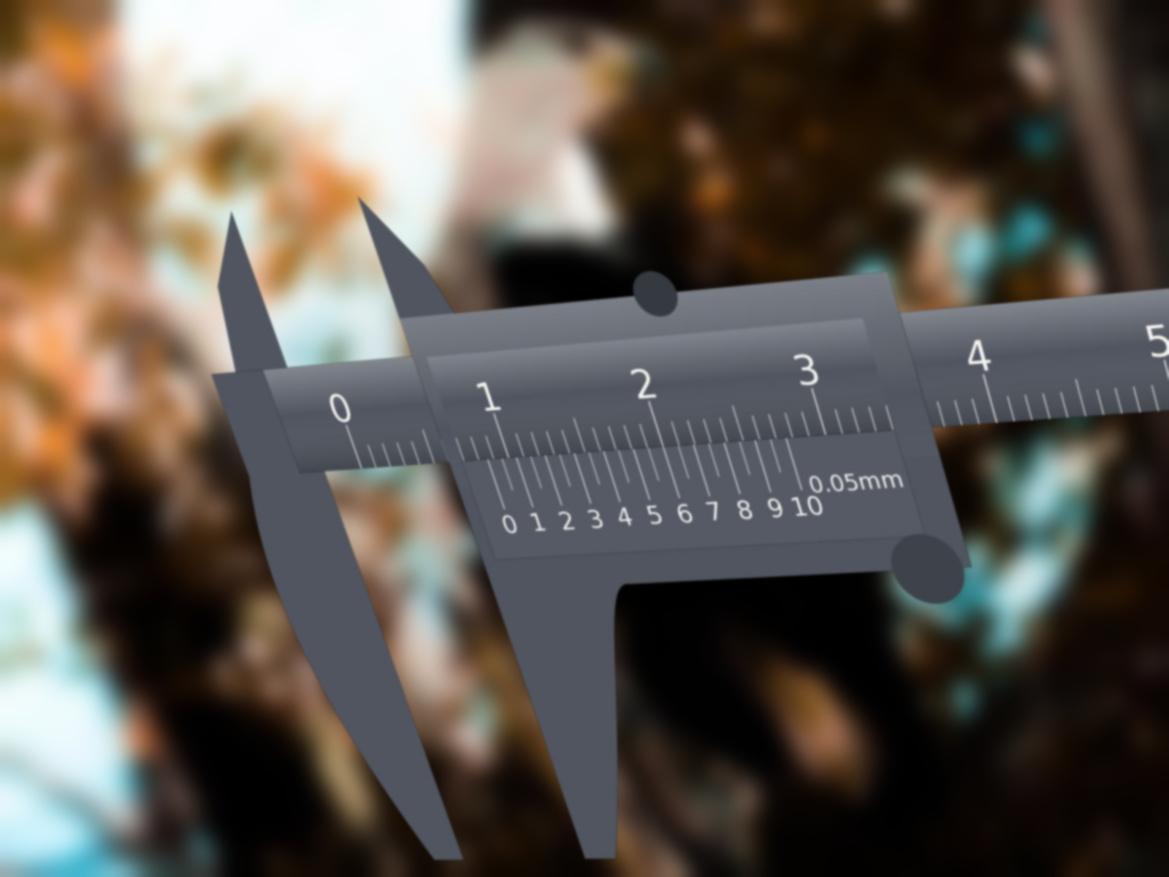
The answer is 8.6 mm
